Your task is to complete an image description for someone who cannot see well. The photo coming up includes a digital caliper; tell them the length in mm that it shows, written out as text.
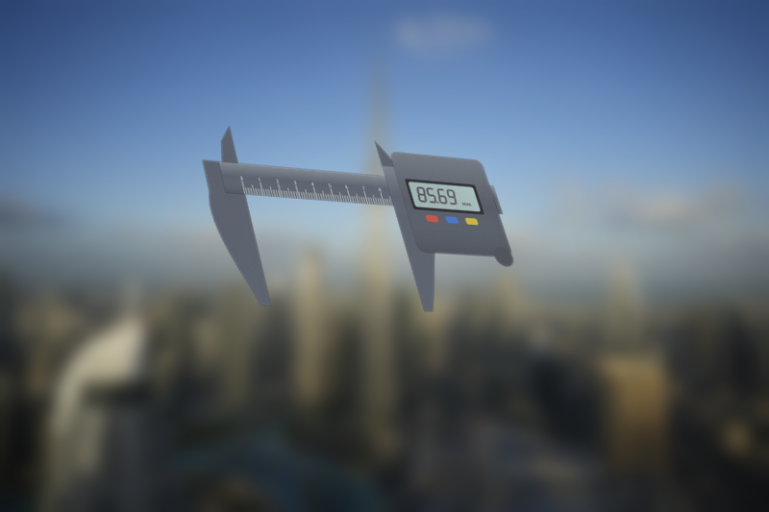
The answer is 85.69 mm
